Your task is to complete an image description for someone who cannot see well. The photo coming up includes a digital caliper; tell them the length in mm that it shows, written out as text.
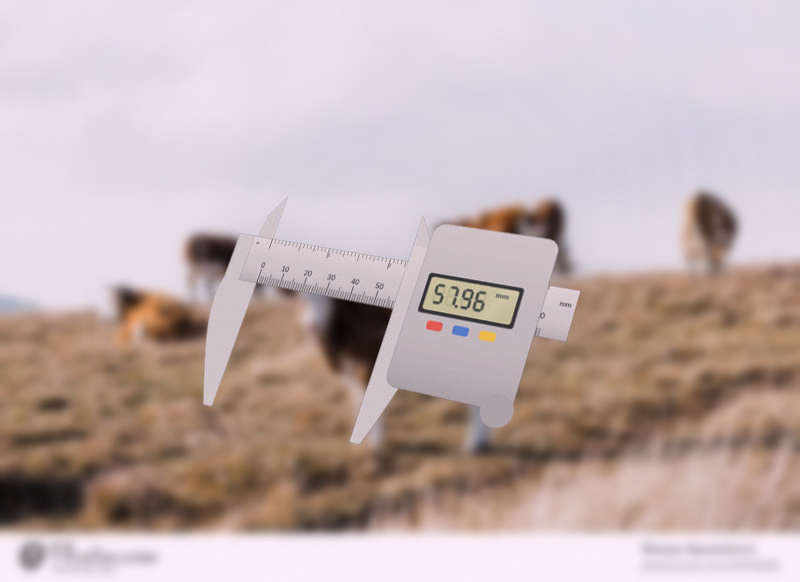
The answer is 57.96 mm
